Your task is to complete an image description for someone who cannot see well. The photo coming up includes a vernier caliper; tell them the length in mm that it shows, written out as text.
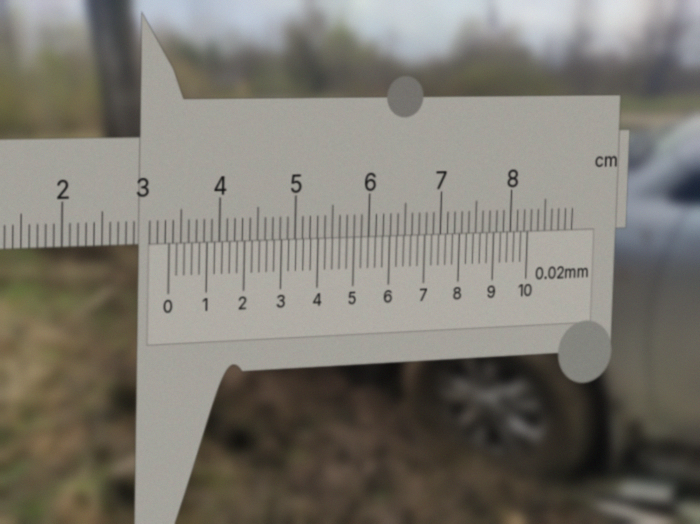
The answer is 33.5 mm
